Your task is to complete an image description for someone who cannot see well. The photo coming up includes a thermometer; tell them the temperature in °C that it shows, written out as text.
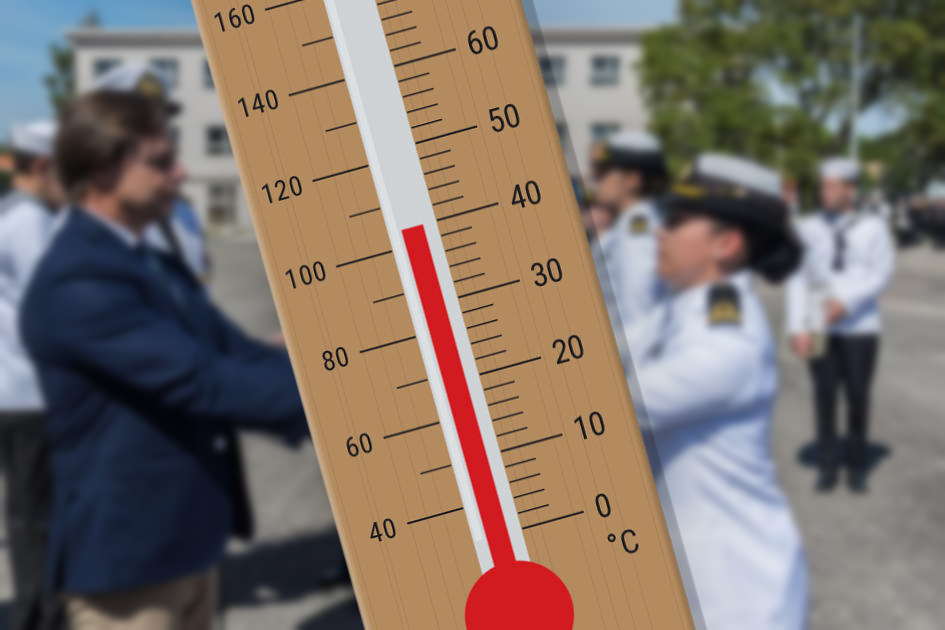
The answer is 40 °C
